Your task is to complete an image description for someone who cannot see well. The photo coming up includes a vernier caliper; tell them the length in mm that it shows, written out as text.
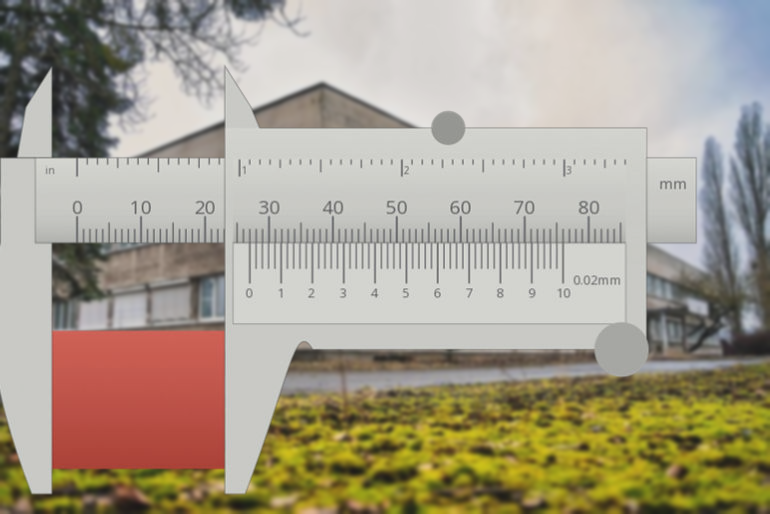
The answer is 27.0 mm
